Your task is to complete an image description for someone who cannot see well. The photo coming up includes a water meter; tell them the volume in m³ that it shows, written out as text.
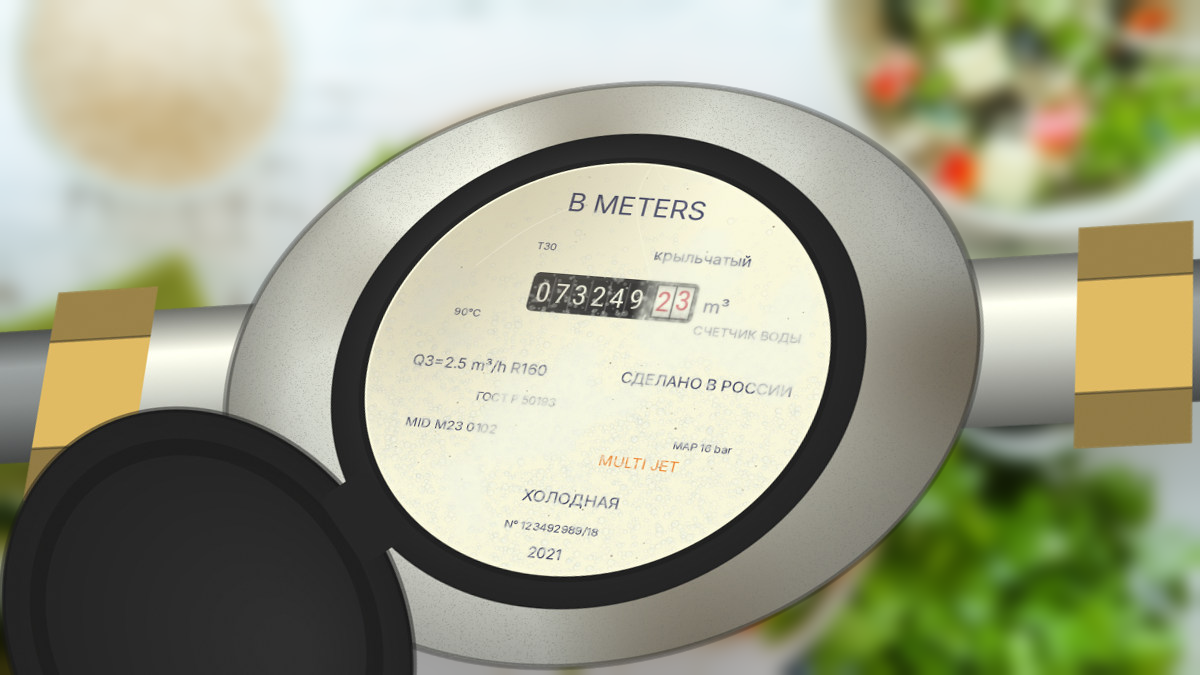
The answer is 73249.23 m³
